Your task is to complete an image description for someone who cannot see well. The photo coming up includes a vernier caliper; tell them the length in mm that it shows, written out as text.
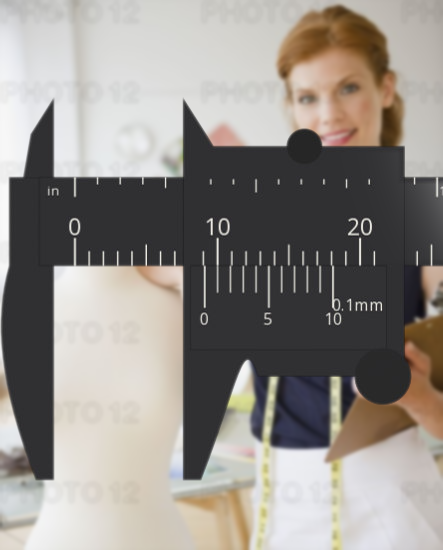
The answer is 9.1 mm
